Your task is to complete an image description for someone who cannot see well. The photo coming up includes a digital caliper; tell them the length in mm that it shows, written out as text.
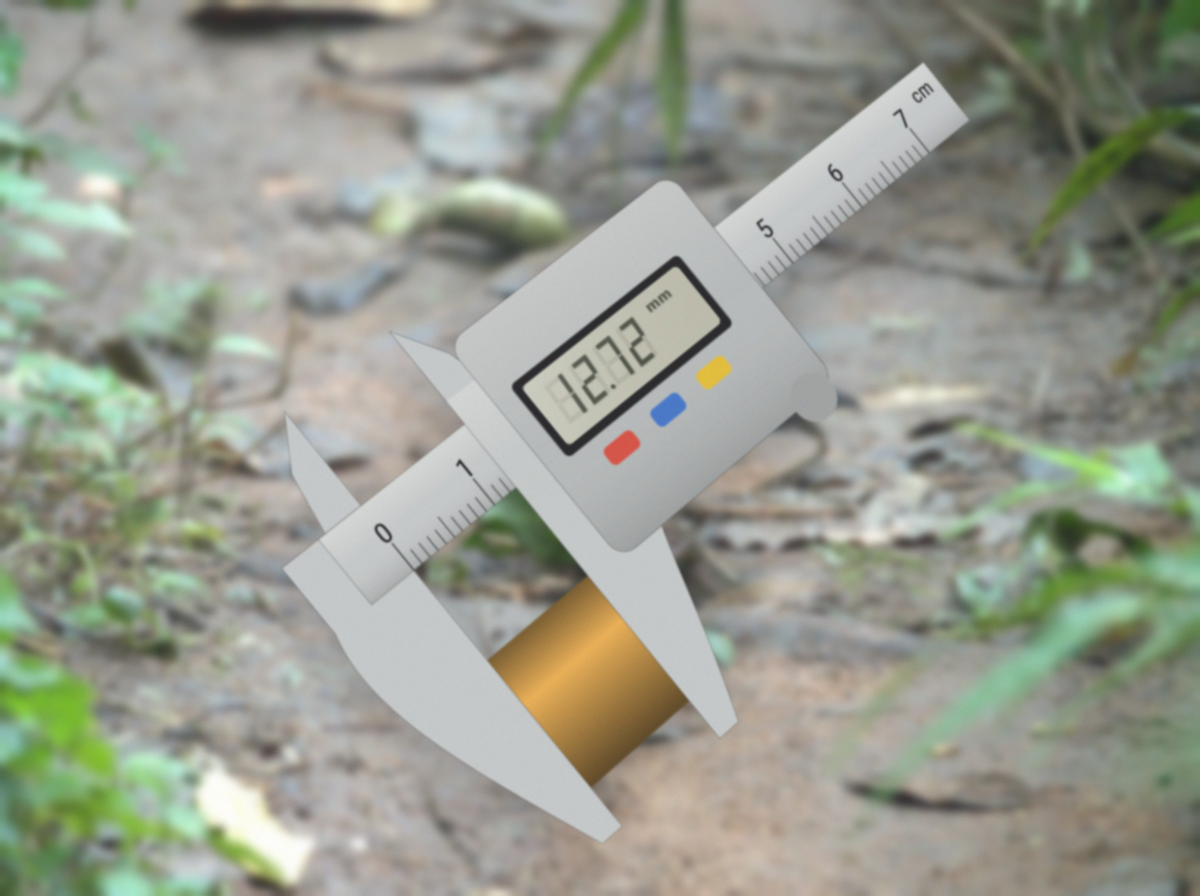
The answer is 12.72 mm
